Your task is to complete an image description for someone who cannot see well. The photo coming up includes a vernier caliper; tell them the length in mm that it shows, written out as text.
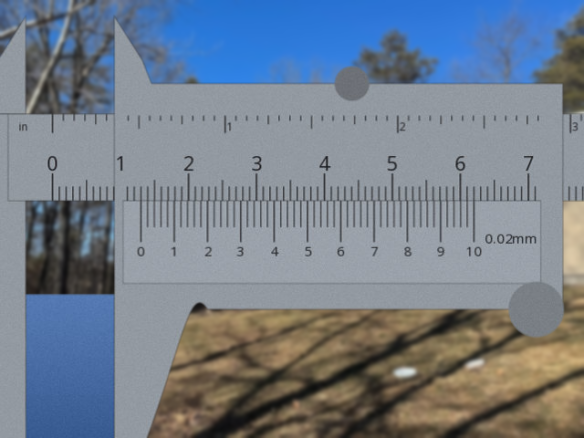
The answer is 13.0 mm
